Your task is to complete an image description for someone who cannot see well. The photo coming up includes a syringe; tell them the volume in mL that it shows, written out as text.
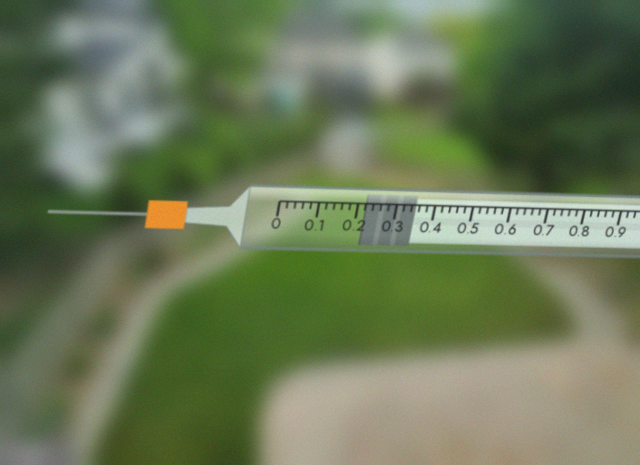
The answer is 0.22 mL
